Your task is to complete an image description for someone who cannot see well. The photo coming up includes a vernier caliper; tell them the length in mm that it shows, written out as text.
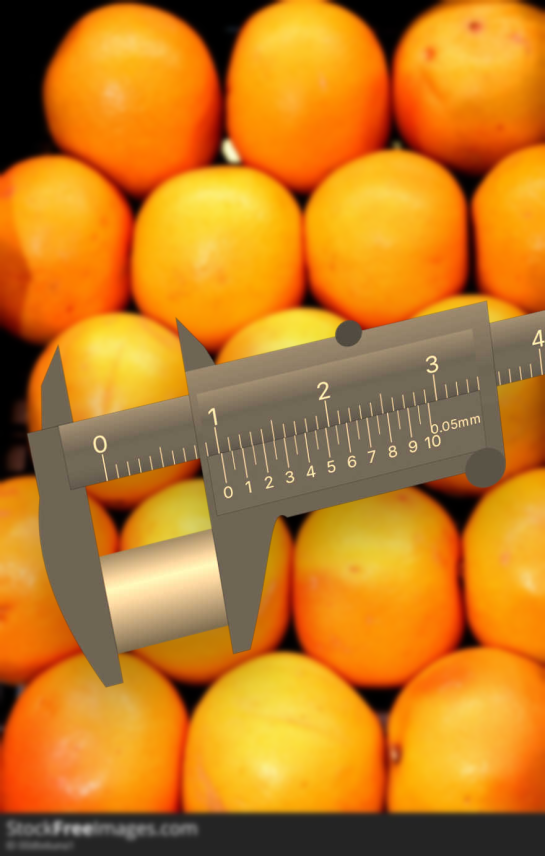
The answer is 10.2 mm
